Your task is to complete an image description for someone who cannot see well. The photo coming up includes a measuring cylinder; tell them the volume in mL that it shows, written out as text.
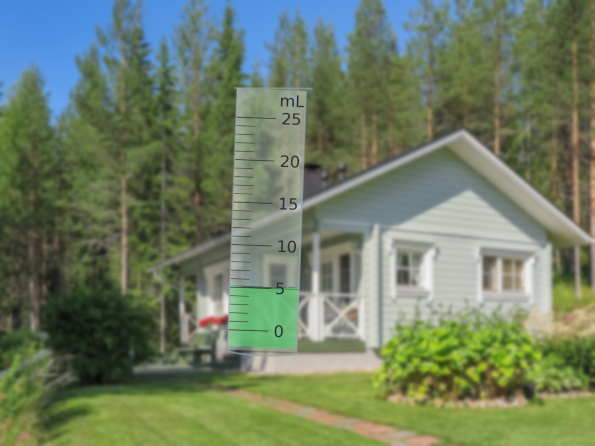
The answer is 5 mL
